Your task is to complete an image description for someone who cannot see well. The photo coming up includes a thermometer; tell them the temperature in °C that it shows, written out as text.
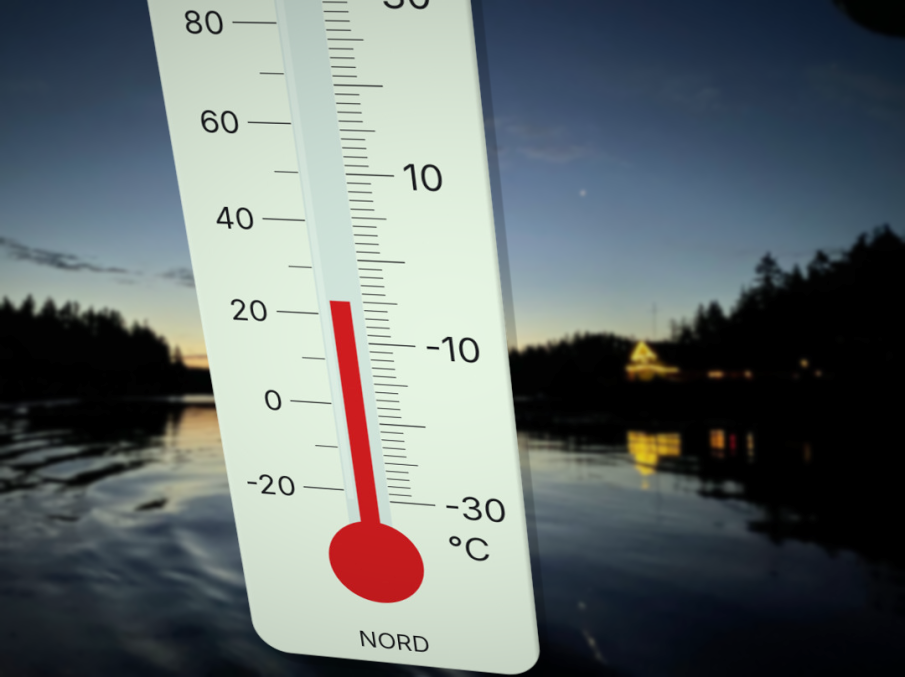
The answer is -5 °C
